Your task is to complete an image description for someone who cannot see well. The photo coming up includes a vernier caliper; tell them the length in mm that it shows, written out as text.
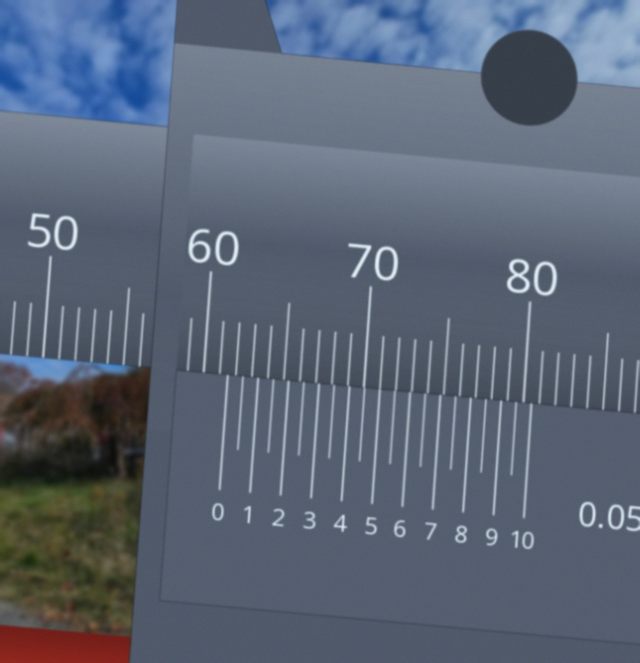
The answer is 61.5 mm
